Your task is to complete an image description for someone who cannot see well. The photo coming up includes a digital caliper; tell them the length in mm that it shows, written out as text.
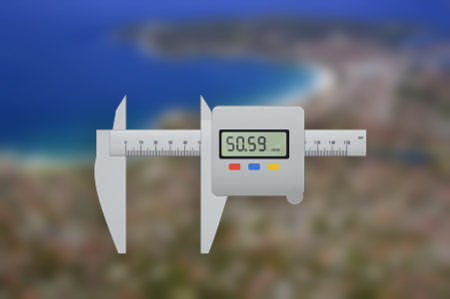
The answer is 50.59 mm
